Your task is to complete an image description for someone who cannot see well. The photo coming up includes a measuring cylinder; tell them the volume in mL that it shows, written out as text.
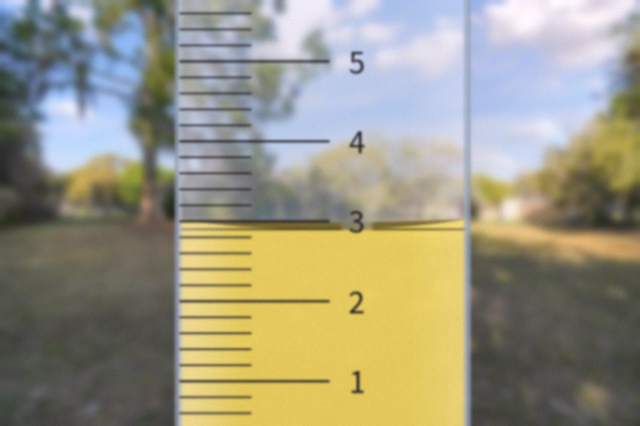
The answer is 2.9 mL
